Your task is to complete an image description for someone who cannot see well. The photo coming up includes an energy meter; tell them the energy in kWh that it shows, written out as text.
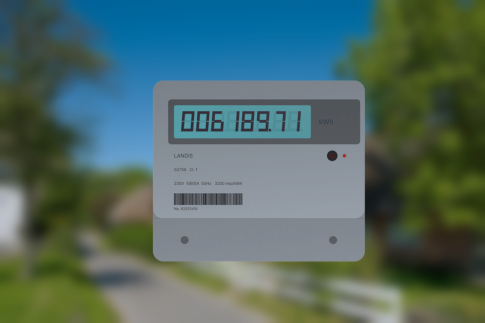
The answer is 6189.71 kWh
